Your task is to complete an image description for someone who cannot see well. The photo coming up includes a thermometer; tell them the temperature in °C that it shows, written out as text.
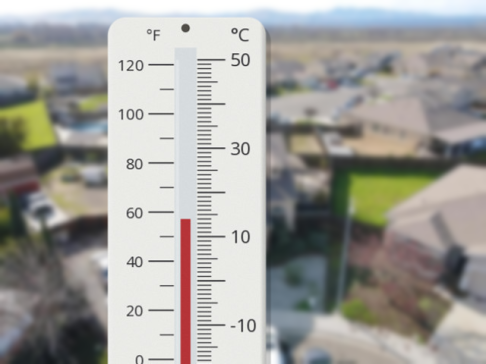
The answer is 14 °C
